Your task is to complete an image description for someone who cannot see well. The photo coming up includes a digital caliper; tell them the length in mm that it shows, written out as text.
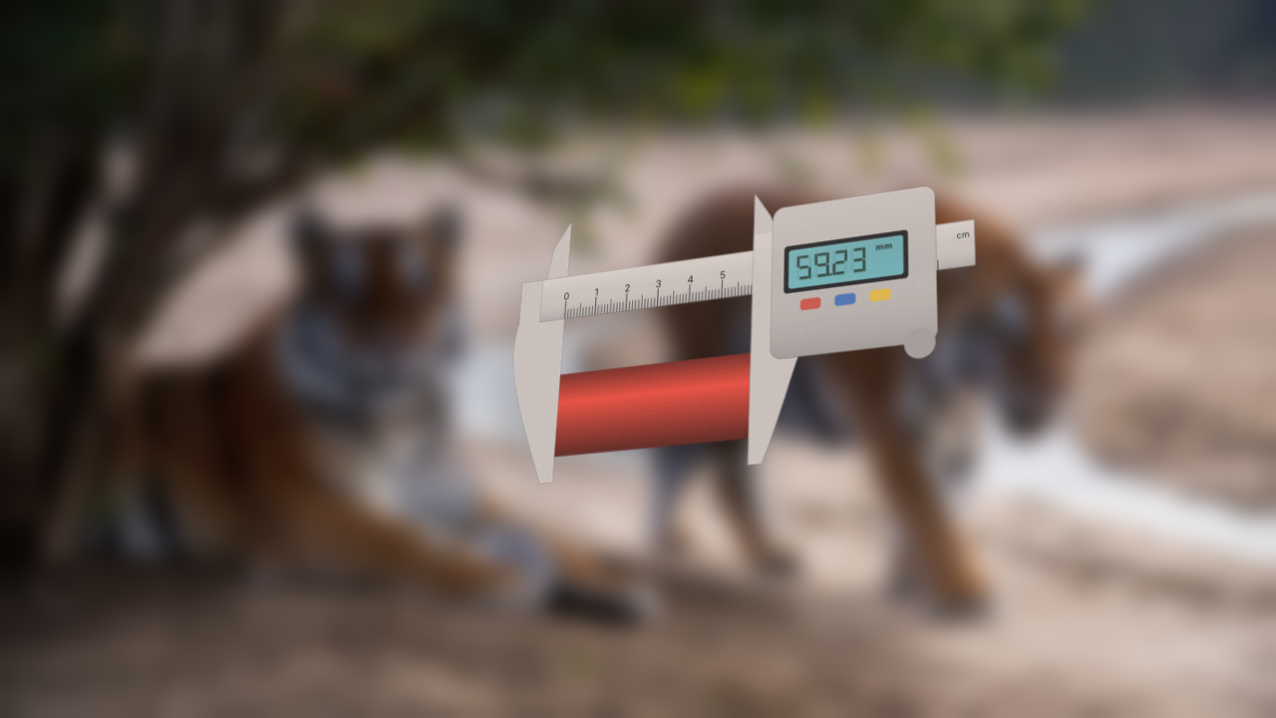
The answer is 59.23 mm
